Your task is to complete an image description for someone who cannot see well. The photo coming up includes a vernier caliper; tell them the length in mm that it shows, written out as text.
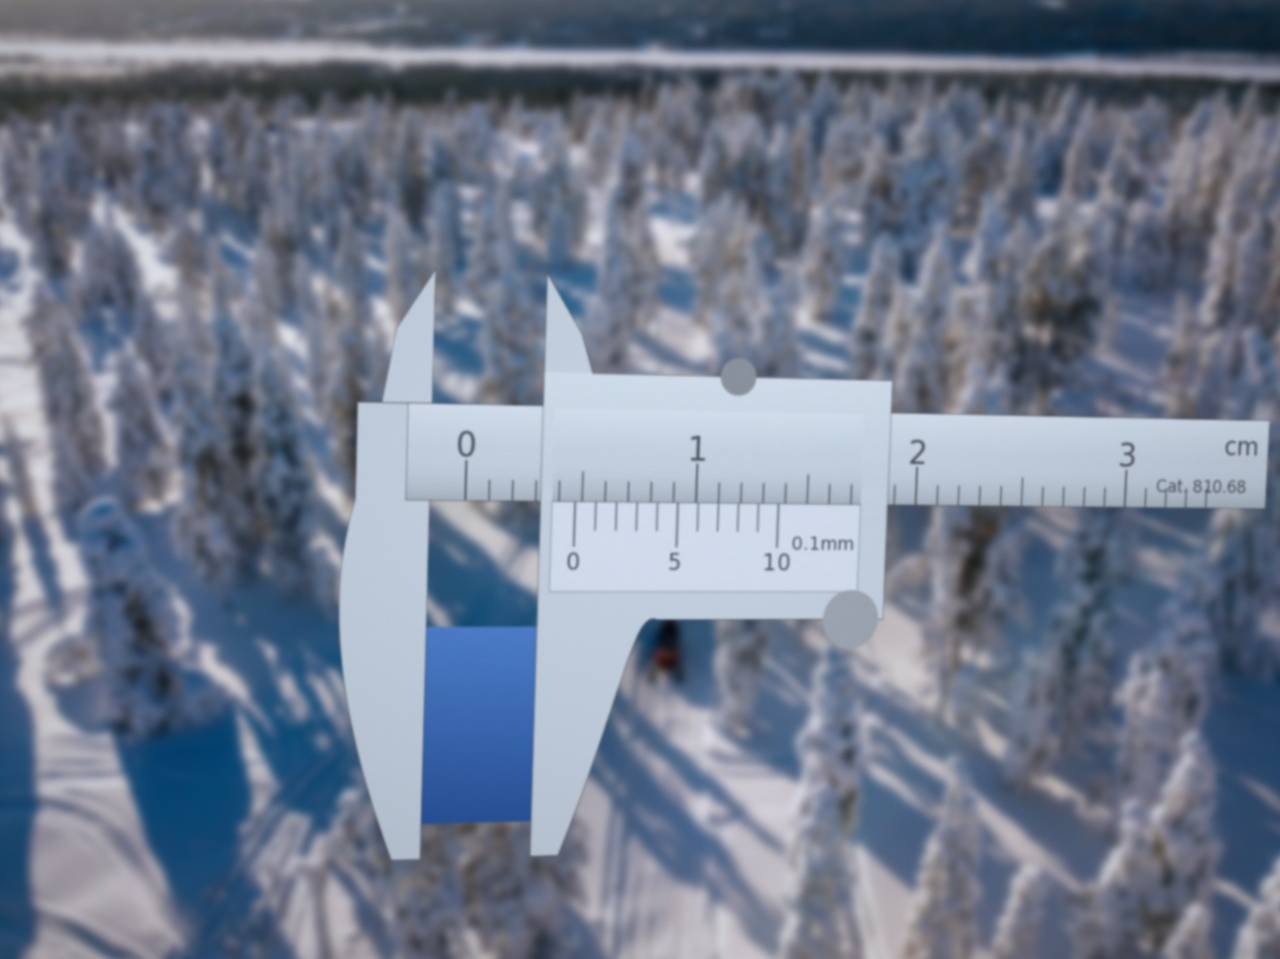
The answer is 4.7 mm
